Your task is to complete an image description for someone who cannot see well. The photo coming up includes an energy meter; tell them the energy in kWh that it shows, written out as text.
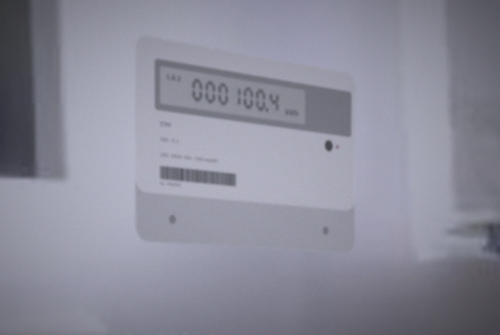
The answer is 100.4 kWh
